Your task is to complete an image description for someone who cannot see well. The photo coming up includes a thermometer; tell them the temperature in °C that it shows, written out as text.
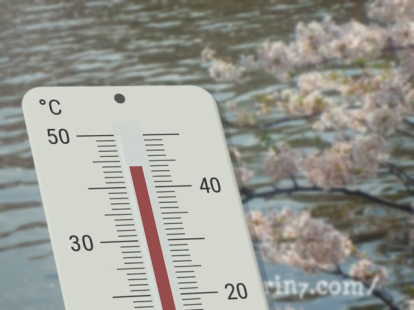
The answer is 44 °C
